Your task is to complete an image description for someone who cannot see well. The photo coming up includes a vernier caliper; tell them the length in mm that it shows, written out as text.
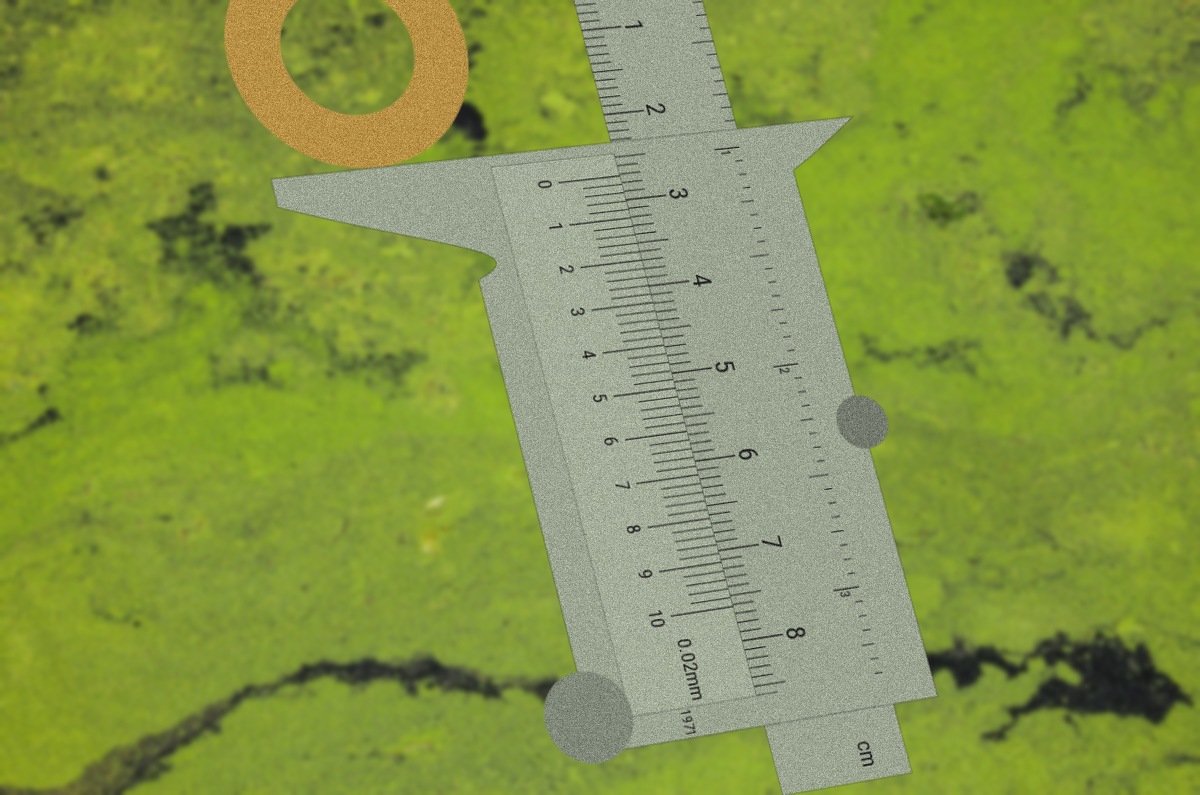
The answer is 27.2 mm
